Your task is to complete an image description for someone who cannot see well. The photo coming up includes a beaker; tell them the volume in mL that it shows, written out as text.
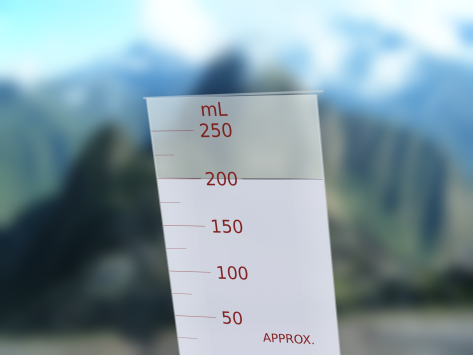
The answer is 200 mL
